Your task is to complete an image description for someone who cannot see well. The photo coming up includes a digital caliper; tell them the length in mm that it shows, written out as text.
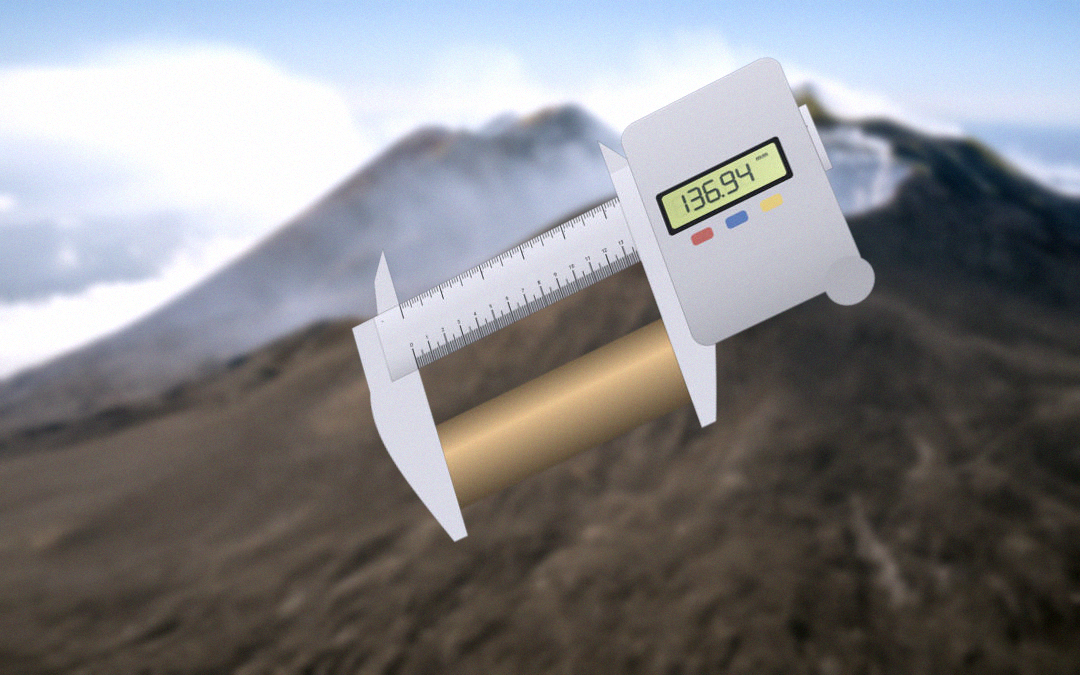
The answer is 136.94 mm
